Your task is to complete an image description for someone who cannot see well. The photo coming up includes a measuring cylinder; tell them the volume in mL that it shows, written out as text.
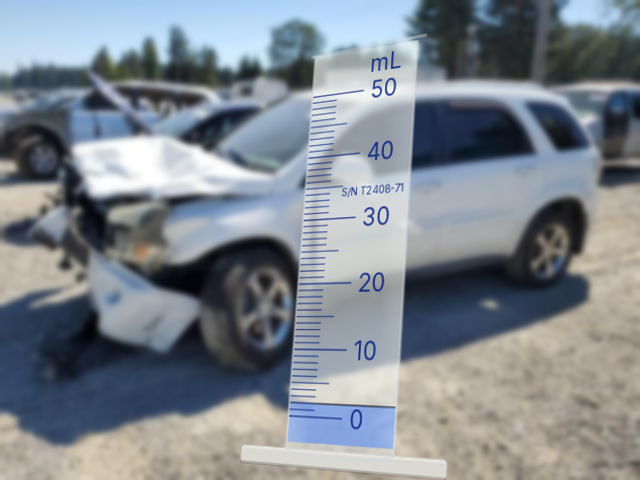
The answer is 2 mL
